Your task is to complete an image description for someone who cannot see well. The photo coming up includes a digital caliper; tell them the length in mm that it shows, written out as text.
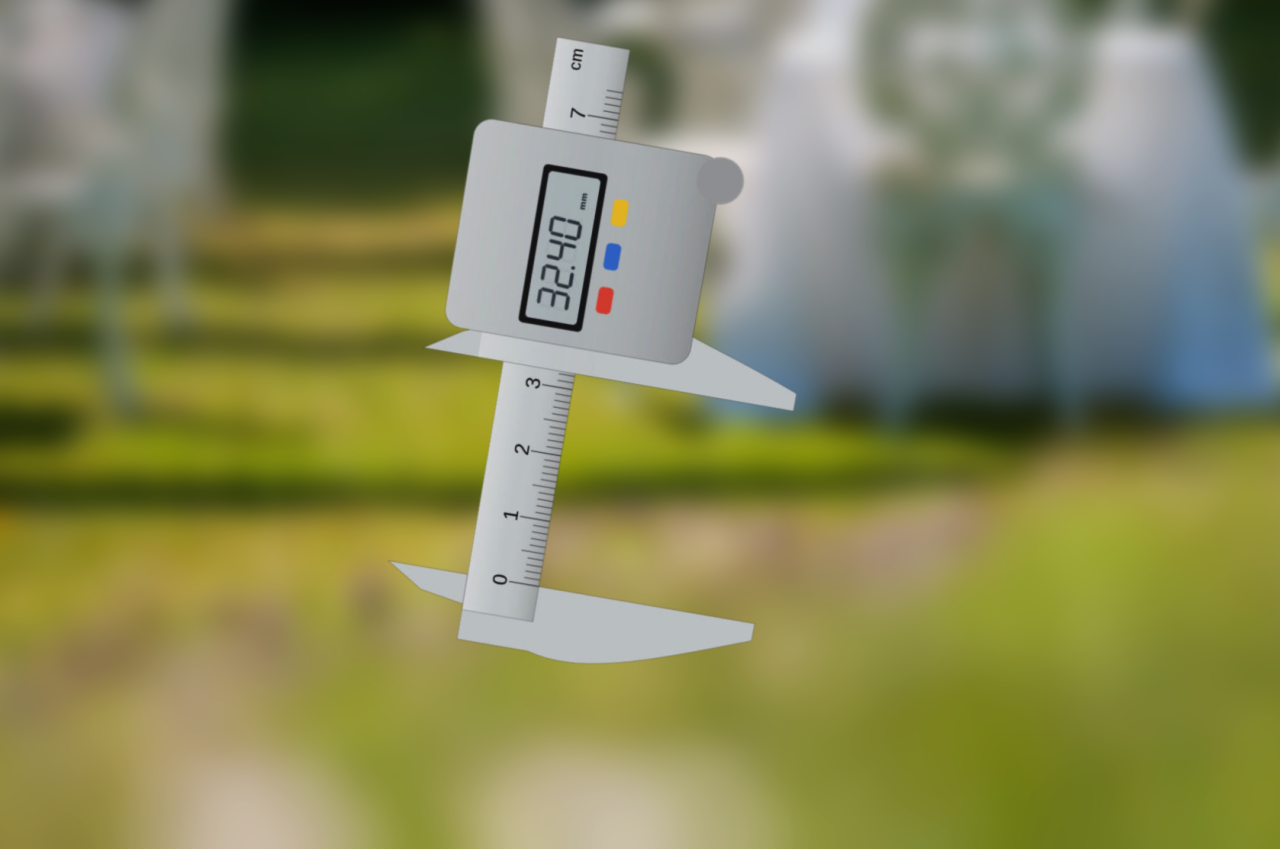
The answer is 32.40 mm
